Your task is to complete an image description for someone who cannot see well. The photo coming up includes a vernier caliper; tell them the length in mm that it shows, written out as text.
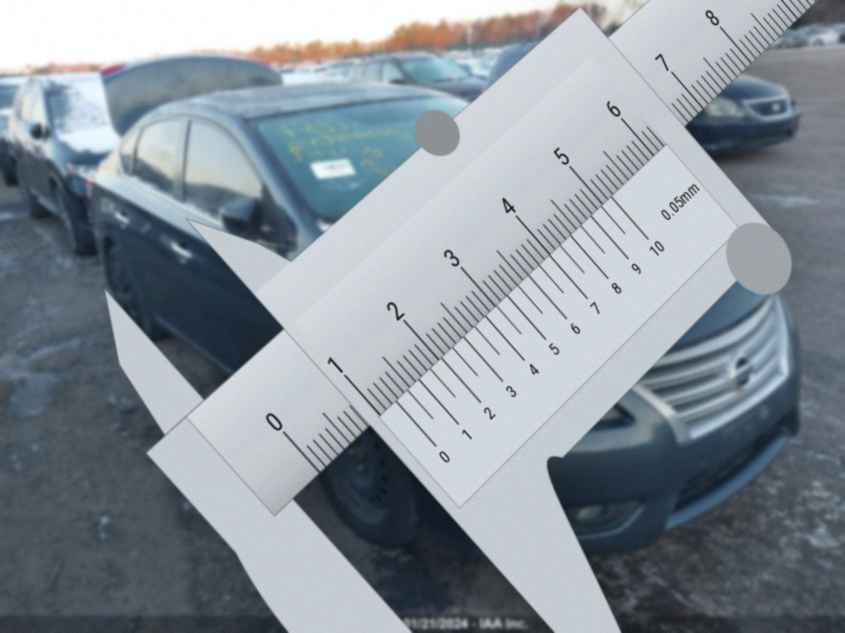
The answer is 12.6 mm
